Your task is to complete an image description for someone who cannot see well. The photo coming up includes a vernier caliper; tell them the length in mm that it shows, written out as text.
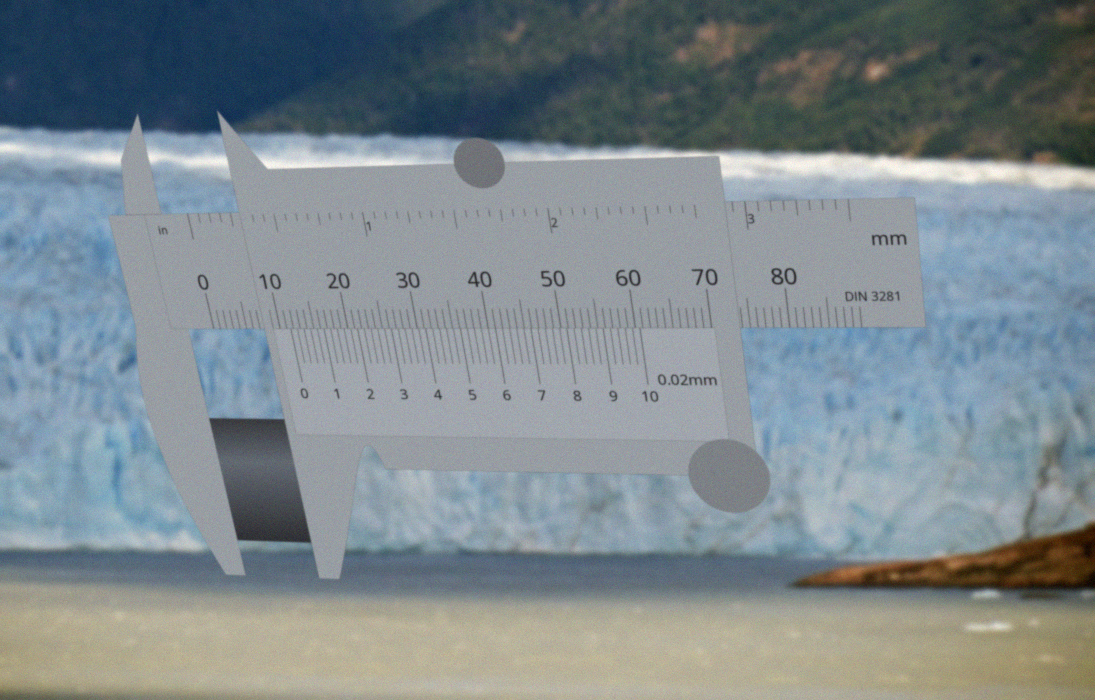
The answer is 11.6 mm
